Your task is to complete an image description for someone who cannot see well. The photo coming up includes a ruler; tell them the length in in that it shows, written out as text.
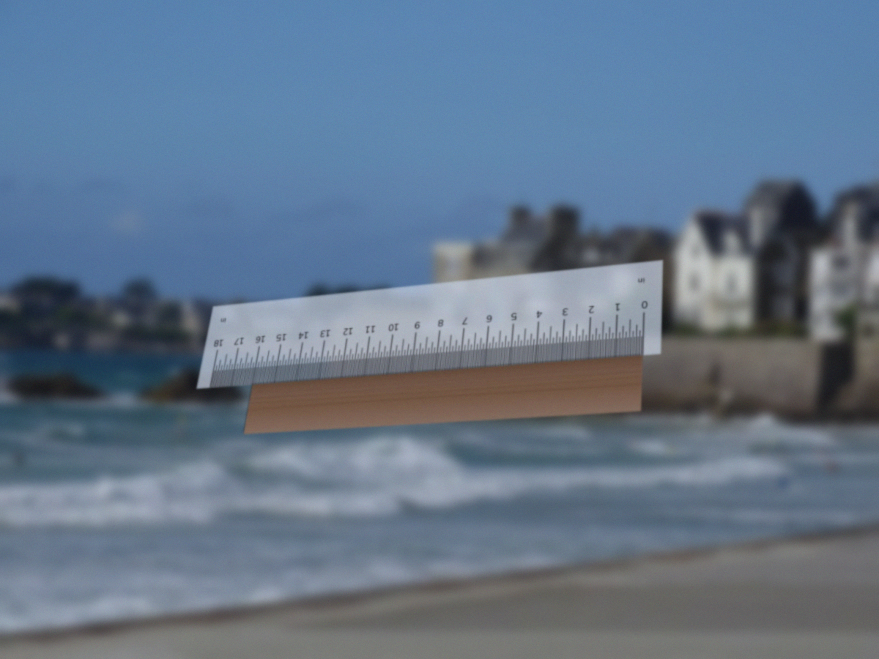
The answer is 16 in
